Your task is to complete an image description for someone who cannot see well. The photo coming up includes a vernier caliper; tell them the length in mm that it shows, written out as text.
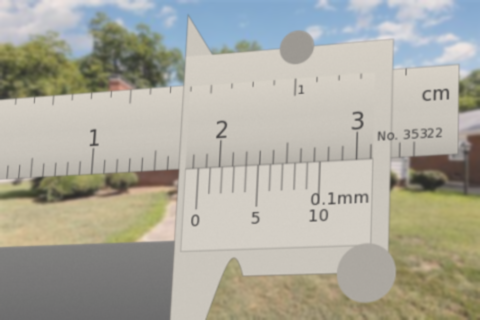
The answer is 18.4 mm
